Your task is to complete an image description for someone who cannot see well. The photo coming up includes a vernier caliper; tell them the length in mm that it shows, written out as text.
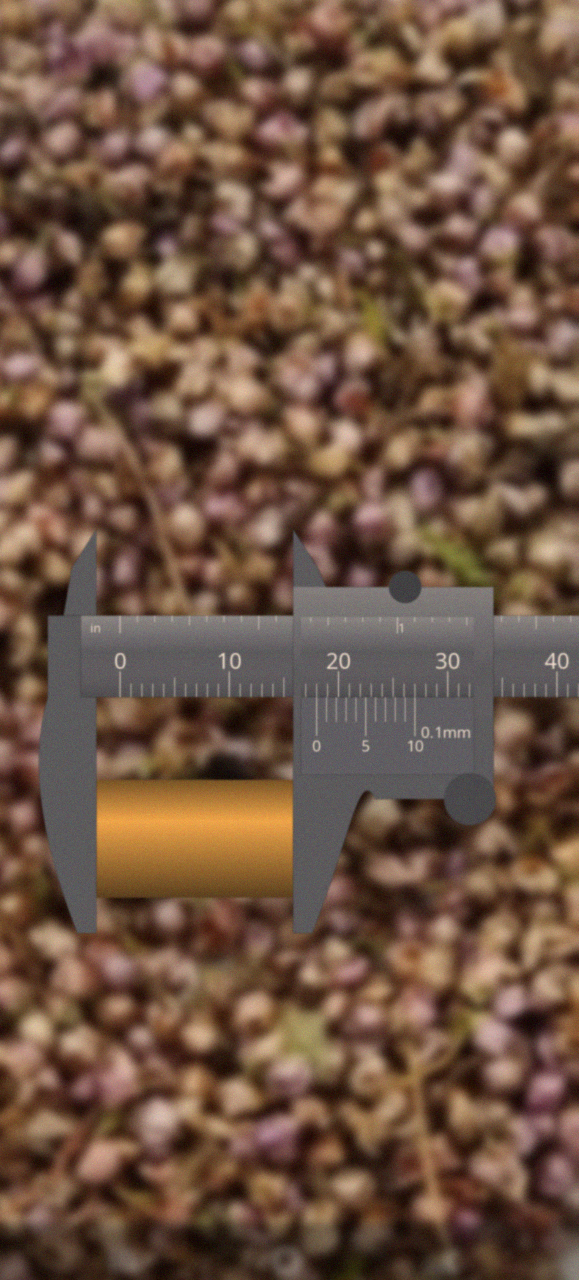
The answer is 18.0 mm
